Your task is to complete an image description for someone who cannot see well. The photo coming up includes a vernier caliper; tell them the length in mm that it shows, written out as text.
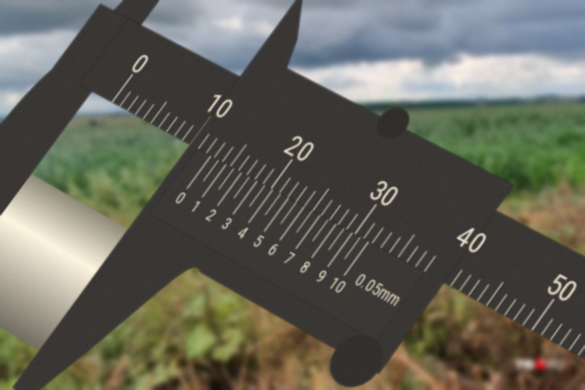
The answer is 12.6 mm
